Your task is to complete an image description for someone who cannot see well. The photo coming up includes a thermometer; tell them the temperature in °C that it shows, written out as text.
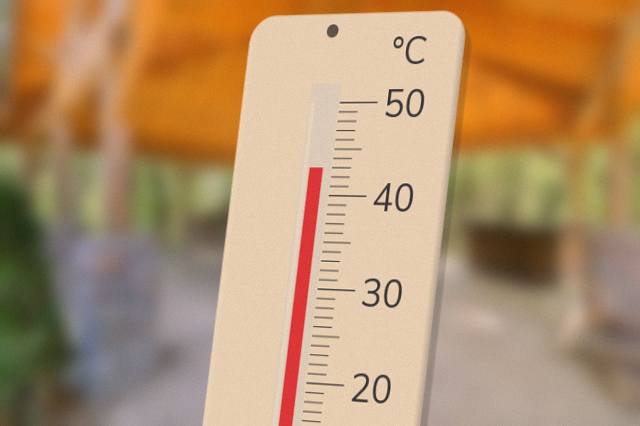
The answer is 43 °C
